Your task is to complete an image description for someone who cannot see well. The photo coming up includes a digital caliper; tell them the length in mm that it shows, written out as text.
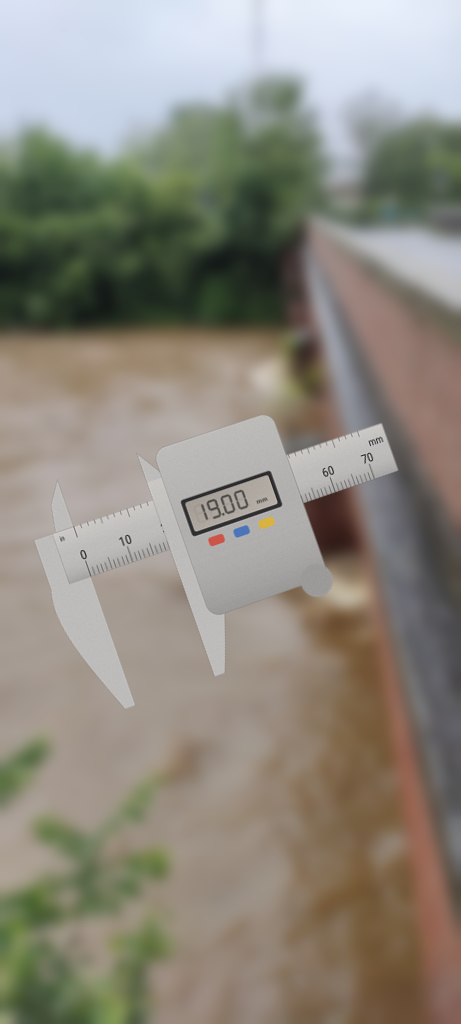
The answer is 19.00 mm
